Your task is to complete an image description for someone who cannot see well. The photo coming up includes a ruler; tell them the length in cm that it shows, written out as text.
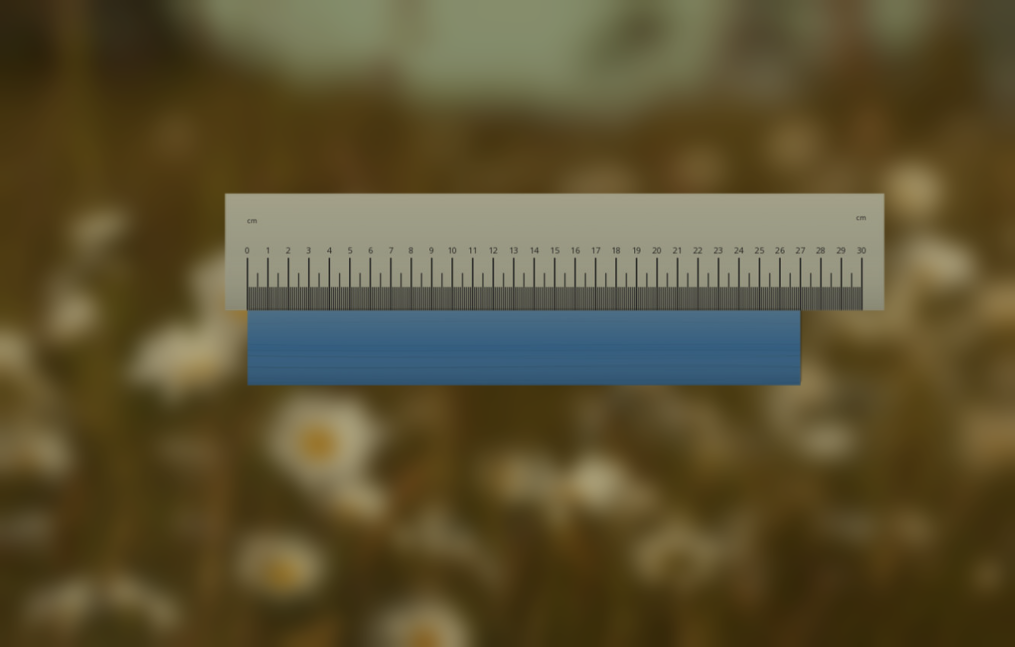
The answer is 27 cm
